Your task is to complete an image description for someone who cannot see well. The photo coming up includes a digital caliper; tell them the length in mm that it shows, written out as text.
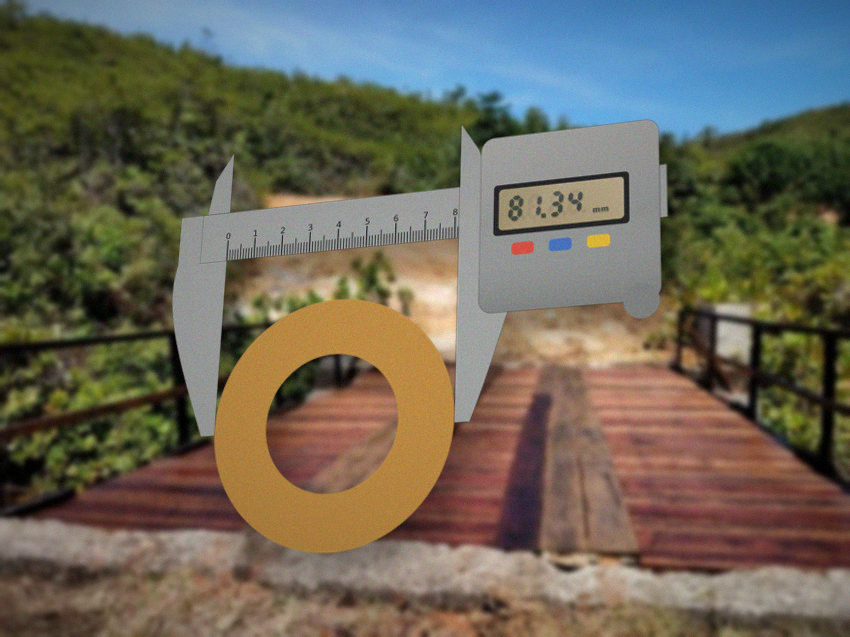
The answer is 81.34 mm
